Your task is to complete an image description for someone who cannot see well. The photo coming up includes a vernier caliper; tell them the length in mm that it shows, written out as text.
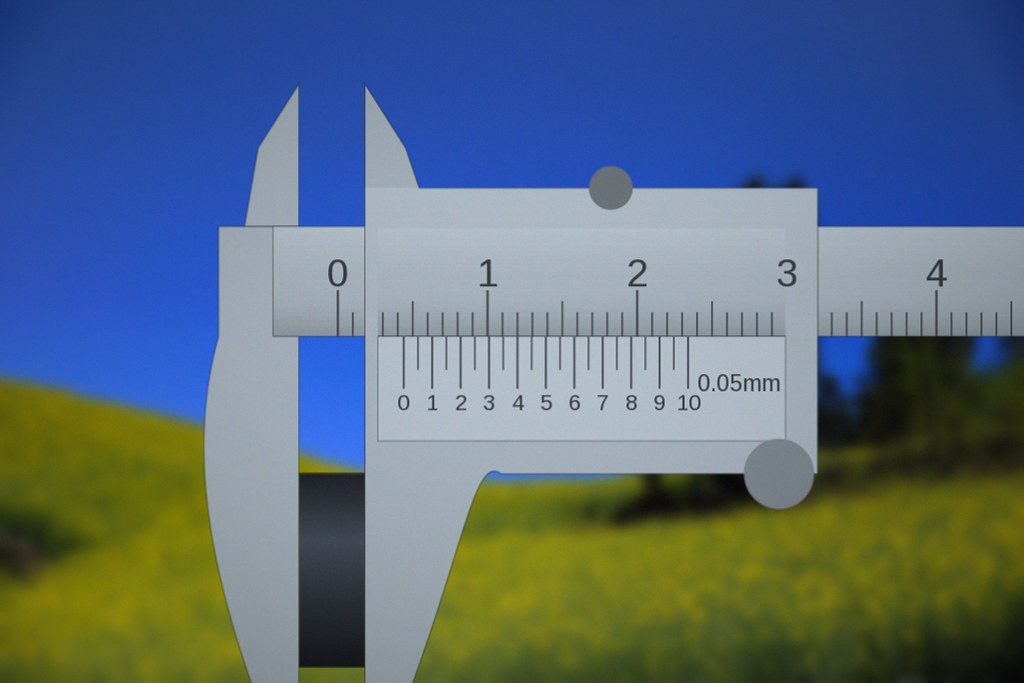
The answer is 4.4 mm
